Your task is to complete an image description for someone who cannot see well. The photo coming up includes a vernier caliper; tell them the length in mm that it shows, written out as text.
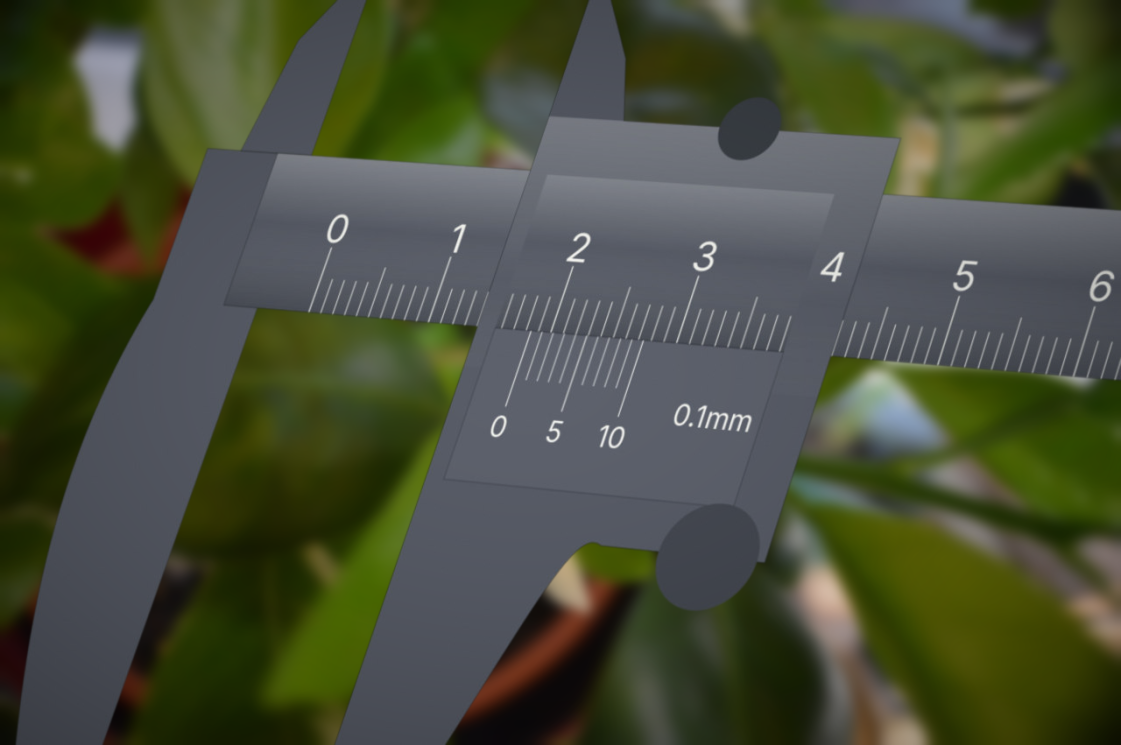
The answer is 18.4 mm
